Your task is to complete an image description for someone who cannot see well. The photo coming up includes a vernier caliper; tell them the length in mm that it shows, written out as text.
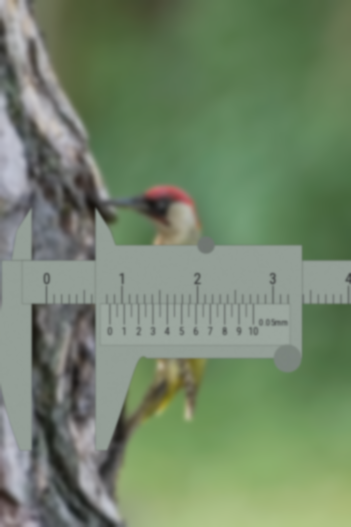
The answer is 8.4 mm
